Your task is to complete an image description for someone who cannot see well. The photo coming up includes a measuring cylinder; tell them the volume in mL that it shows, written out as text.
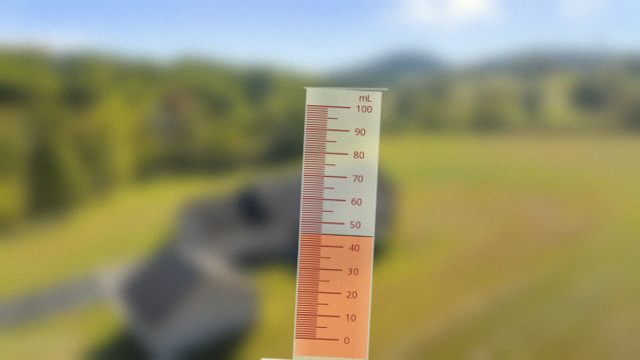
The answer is 45 mL
